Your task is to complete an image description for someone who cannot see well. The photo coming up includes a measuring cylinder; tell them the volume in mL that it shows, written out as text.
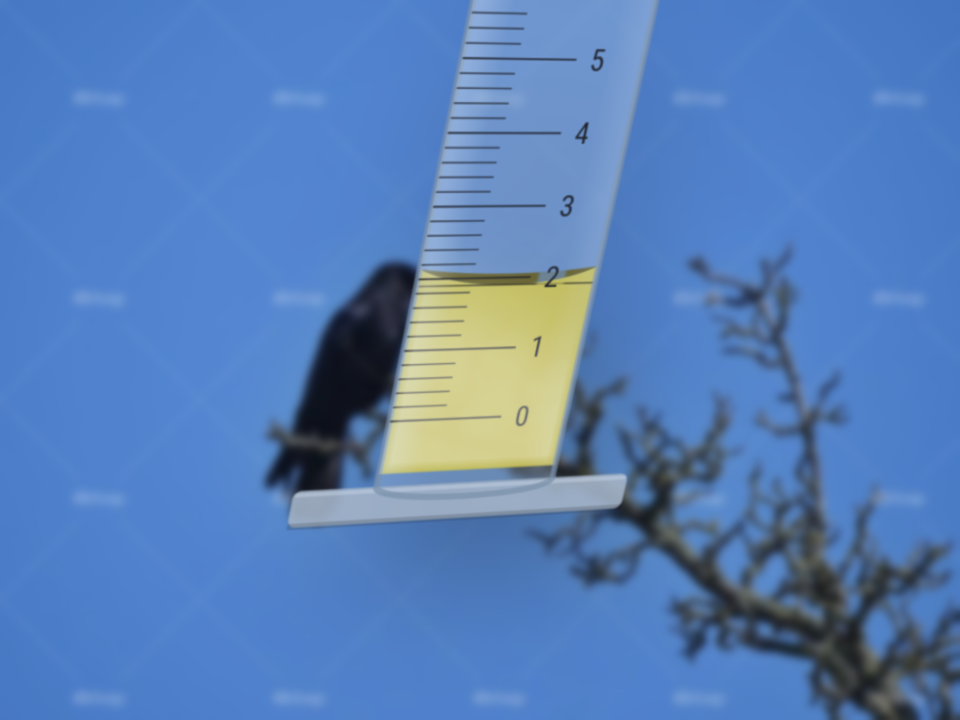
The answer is 1.9 mL
